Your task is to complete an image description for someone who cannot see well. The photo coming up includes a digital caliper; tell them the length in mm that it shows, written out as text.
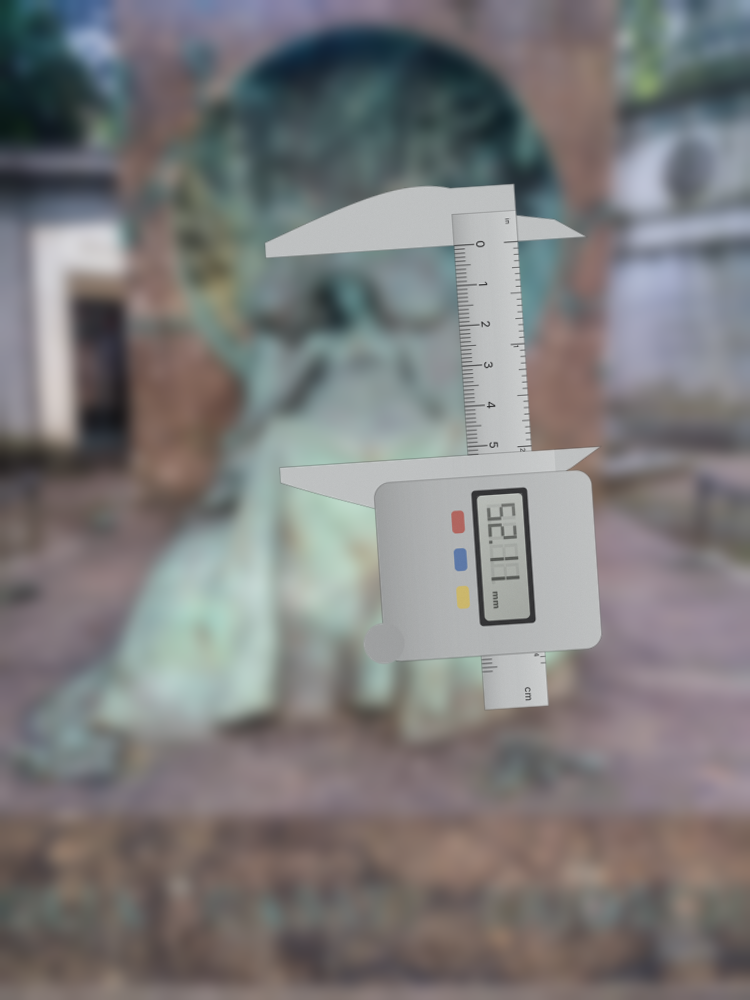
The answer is 52.11 mm
